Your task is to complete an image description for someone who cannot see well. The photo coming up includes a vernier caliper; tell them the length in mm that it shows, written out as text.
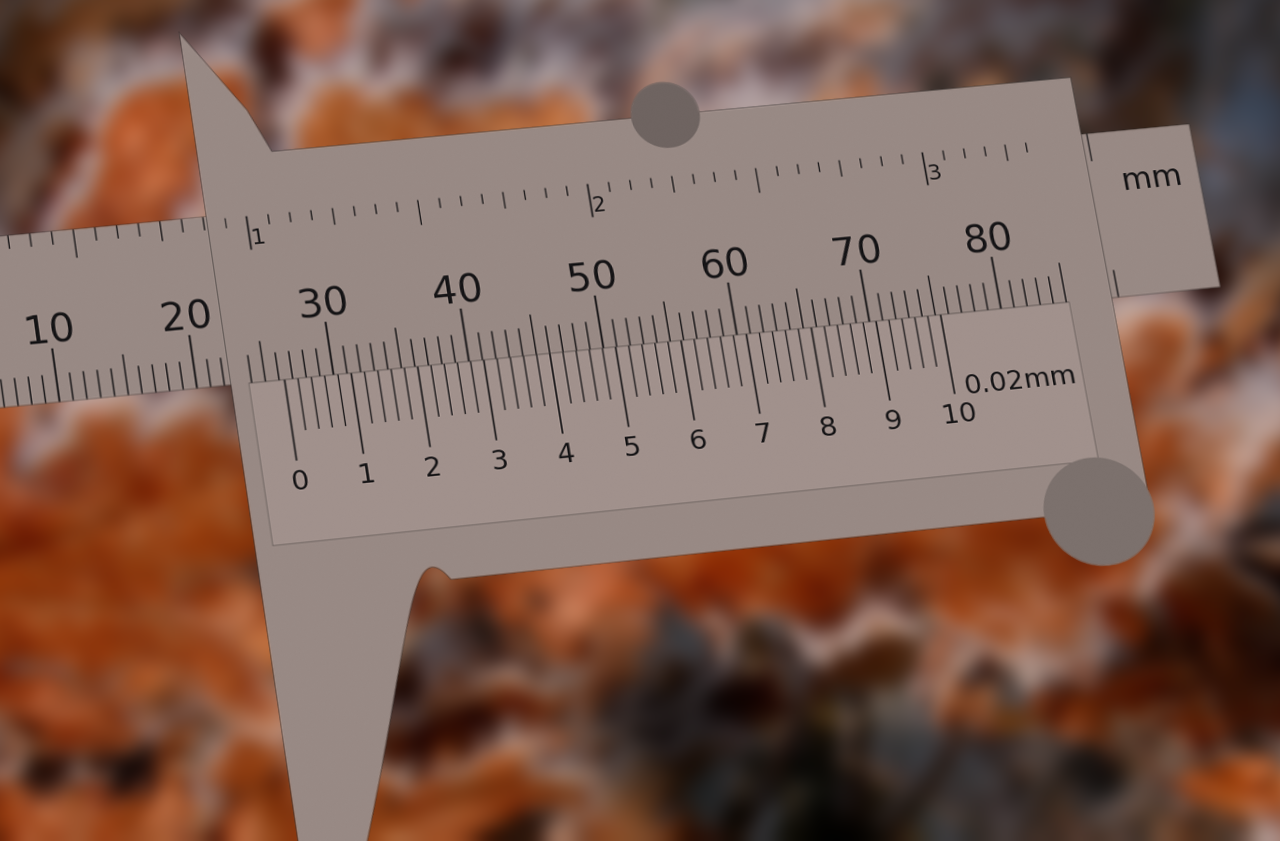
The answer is 26.4 mm
